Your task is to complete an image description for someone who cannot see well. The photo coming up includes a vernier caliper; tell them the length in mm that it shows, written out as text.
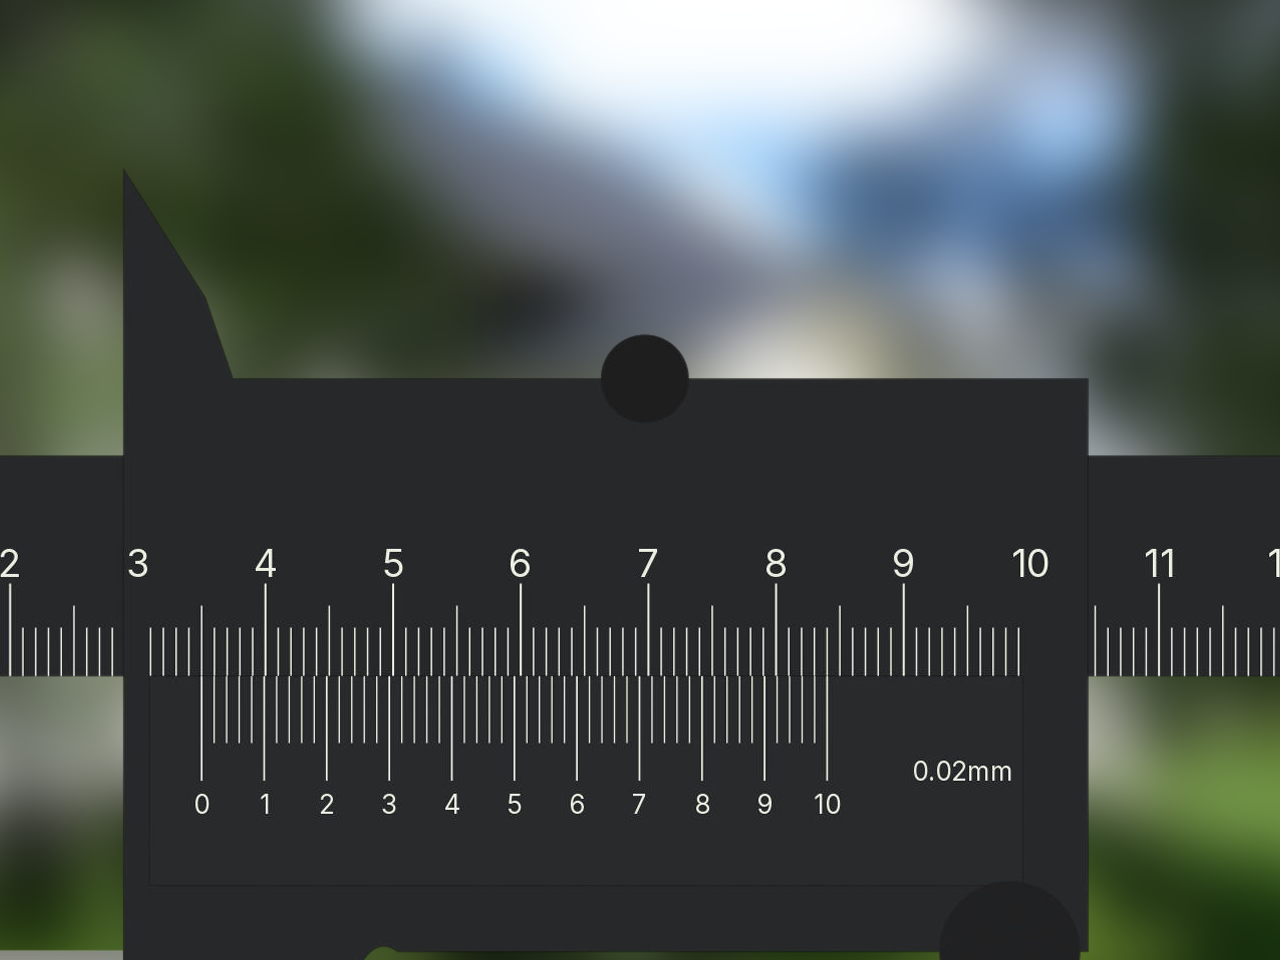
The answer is 35.0 mm
